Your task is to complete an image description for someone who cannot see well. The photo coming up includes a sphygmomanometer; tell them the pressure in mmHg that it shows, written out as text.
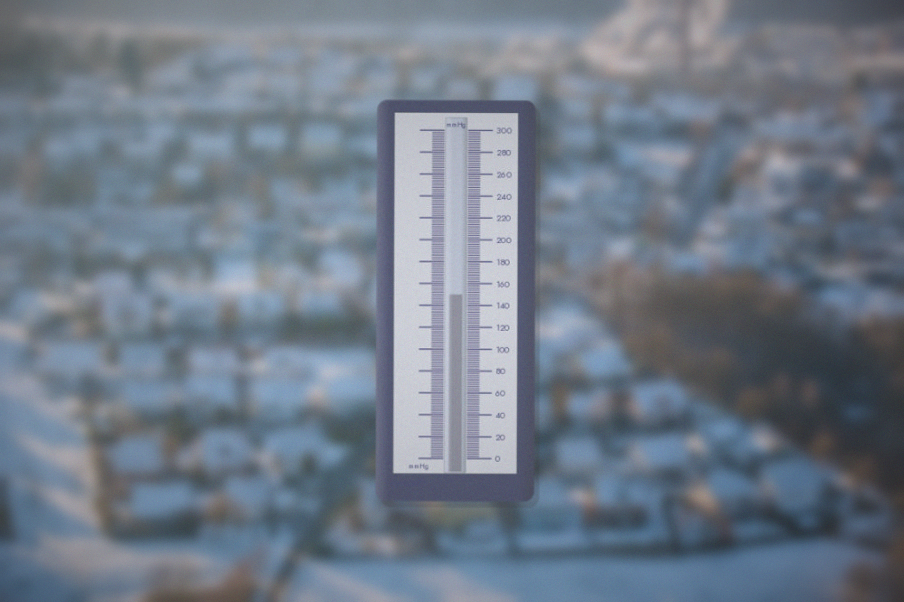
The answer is 150 mmHg
